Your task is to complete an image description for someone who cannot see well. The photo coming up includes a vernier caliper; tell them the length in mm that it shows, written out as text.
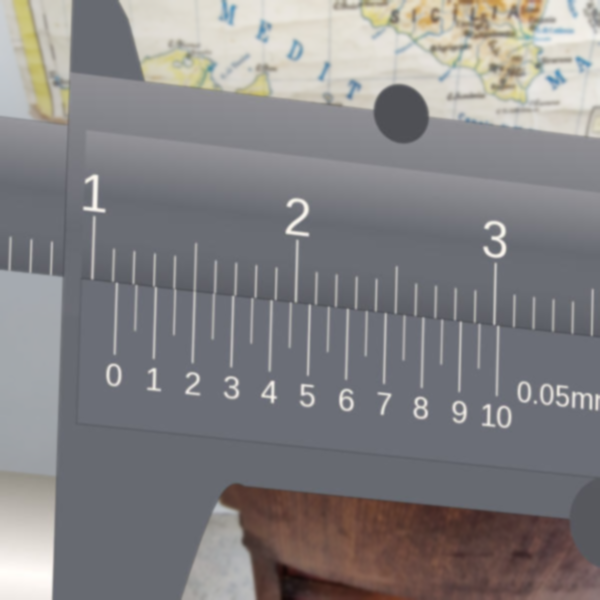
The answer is 11.2 mm
